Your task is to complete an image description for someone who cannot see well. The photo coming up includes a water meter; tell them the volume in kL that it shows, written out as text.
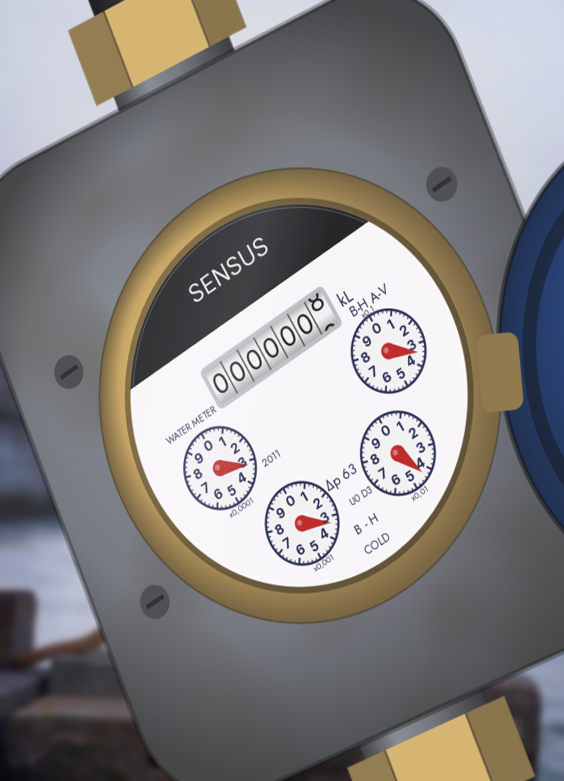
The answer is 8.3433 kL
